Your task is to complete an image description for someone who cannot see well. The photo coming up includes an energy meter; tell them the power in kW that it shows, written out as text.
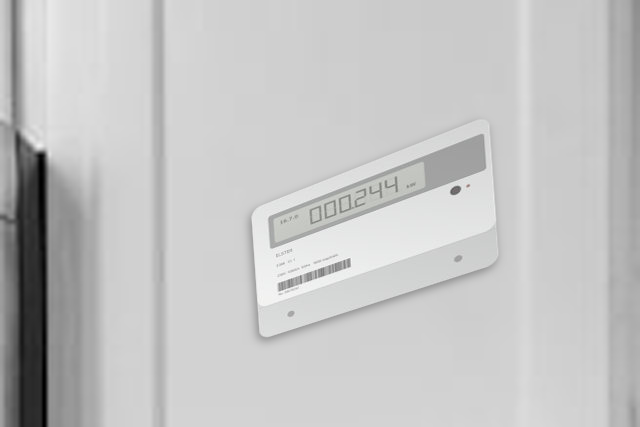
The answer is 0.244 kW
